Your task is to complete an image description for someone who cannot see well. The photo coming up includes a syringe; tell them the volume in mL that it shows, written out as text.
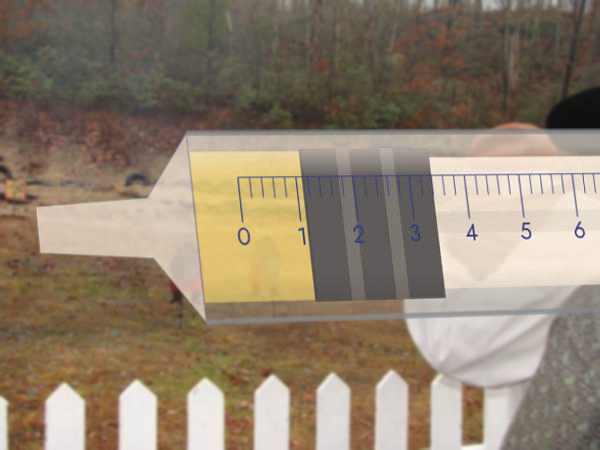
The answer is 1.1 mL
